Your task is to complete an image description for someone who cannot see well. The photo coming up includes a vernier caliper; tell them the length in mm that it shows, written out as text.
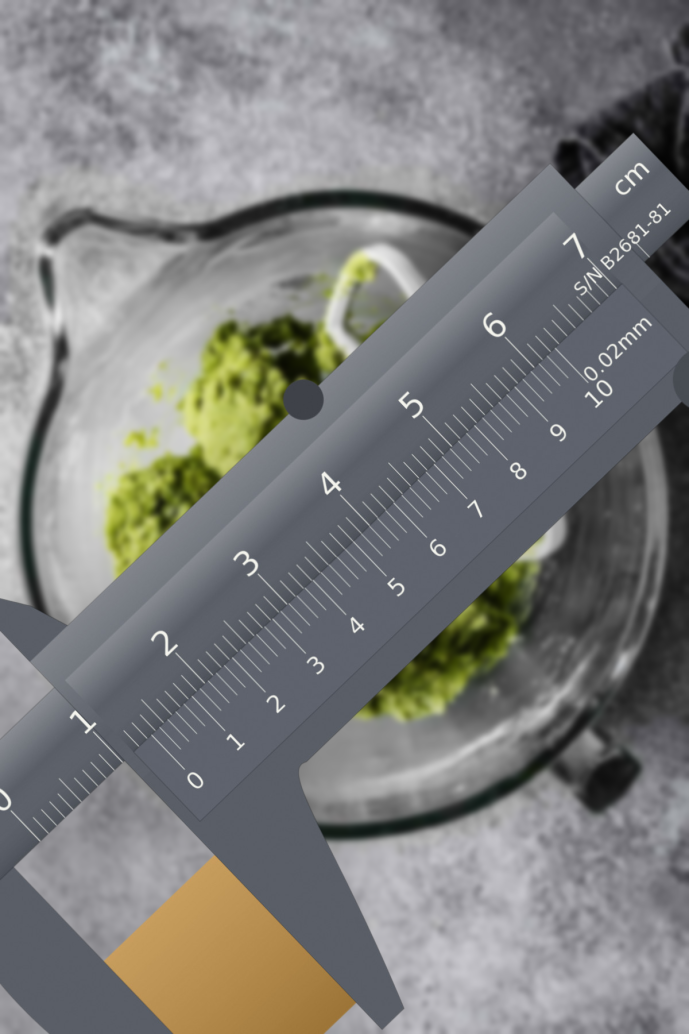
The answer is 13.5 mm
